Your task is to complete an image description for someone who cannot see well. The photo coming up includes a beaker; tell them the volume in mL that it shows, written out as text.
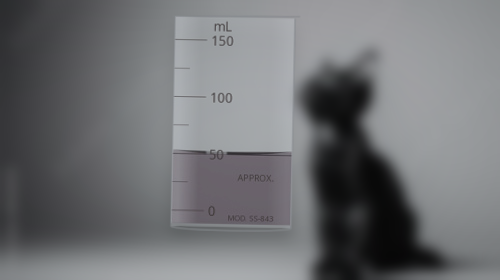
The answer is 50 mL
